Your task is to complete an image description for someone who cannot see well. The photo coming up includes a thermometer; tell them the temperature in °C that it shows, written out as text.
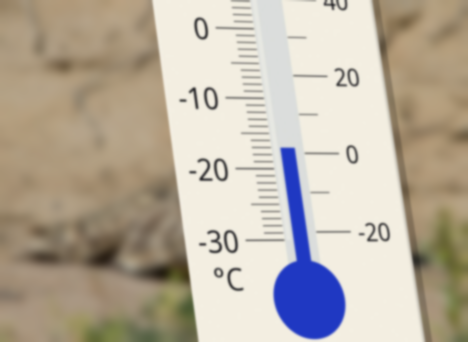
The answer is -17 °C
